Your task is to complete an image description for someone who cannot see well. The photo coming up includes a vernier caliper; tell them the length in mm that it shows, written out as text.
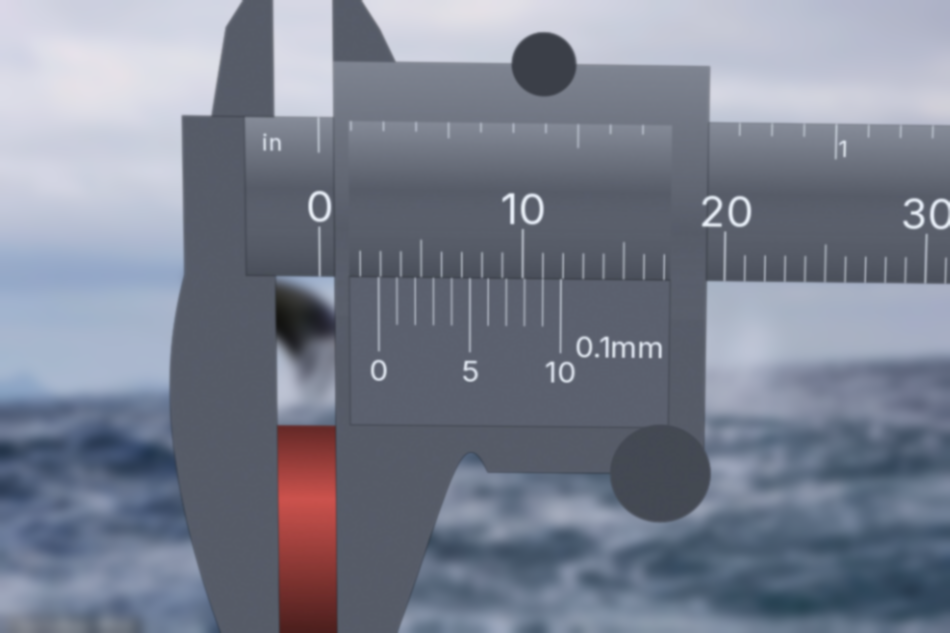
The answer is 2.9 mm
